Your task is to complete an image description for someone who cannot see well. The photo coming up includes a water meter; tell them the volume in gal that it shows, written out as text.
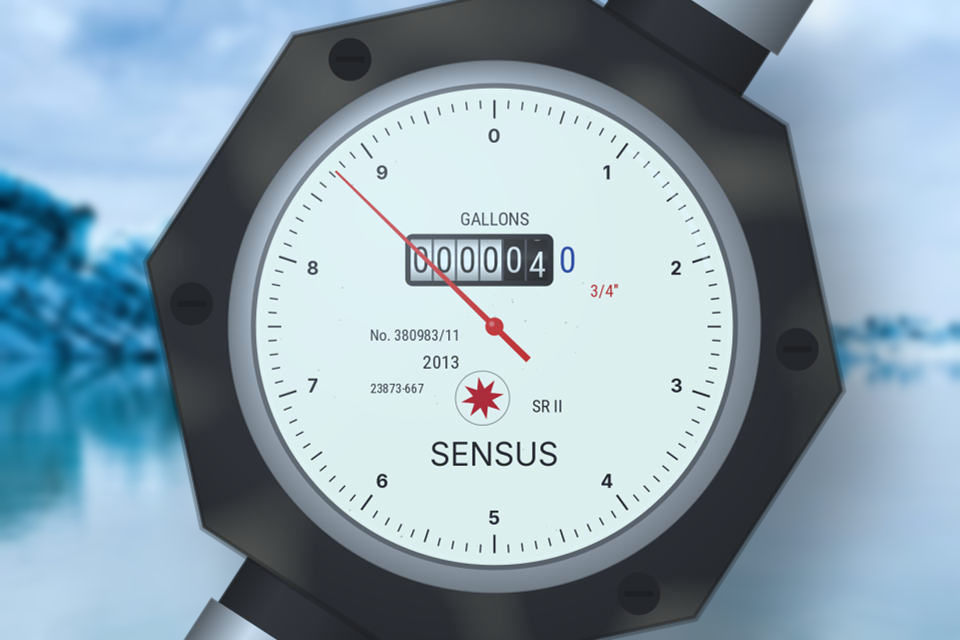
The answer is 38.7 gal
